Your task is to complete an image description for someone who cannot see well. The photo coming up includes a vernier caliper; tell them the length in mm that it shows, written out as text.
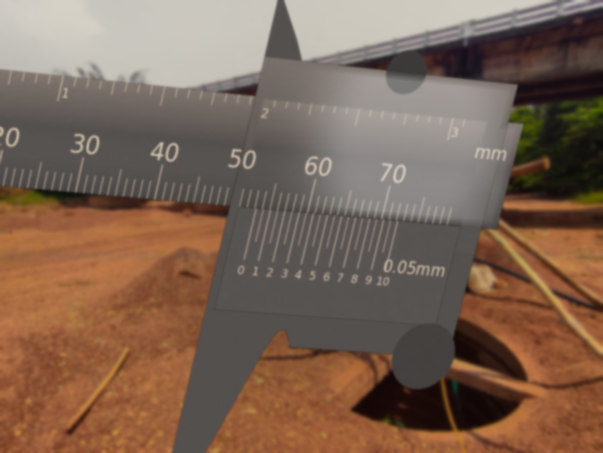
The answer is 53.2 mm
